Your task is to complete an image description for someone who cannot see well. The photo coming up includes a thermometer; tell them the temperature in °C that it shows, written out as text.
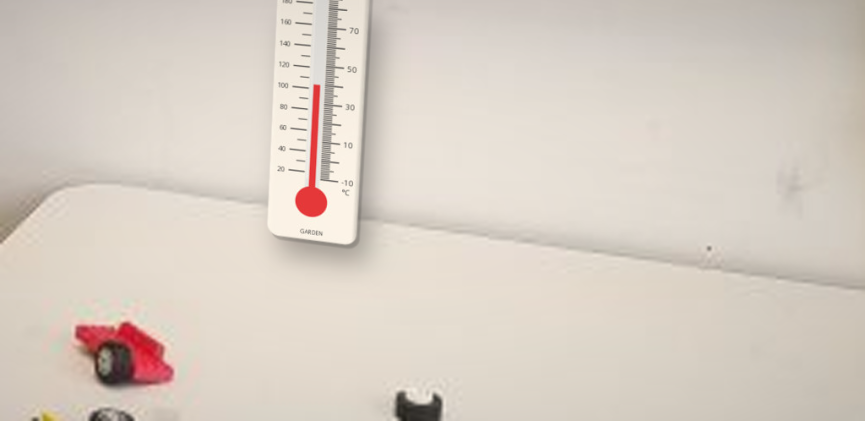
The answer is 40 °C
